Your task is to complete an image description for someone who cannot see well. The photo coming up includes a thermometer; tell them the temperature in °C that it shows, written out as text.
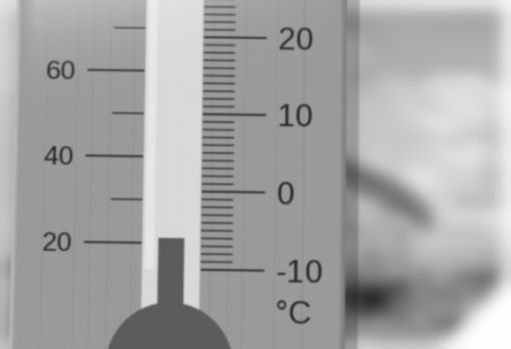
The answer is -6 °C
